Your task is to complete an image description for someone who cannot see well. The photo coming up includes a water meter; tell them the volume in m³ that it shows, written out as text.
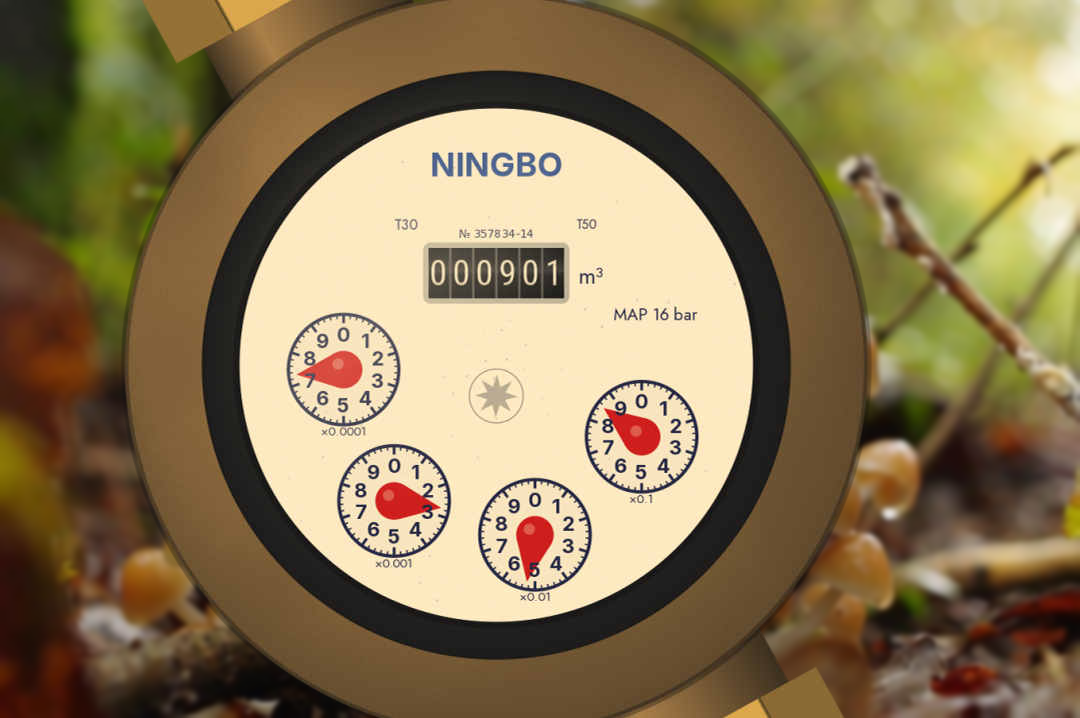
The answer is 901.8527 m³
